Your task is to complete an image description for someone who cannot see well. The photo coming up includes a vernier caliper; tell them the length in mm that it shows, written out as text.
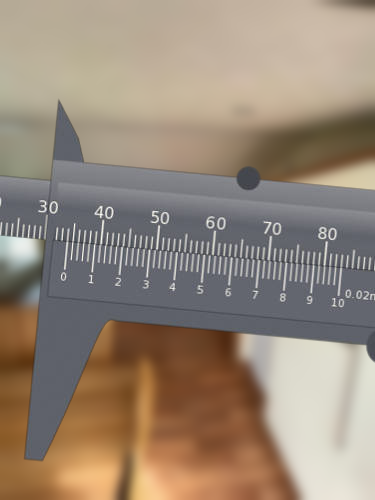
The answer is 34.0 mm
